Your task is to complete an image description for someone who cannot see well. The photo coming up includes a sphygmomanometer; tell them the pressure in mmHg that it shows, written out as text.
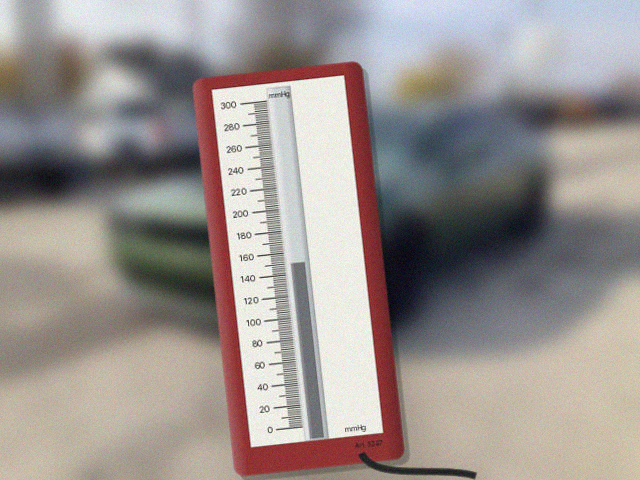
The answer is 150 mmHg
